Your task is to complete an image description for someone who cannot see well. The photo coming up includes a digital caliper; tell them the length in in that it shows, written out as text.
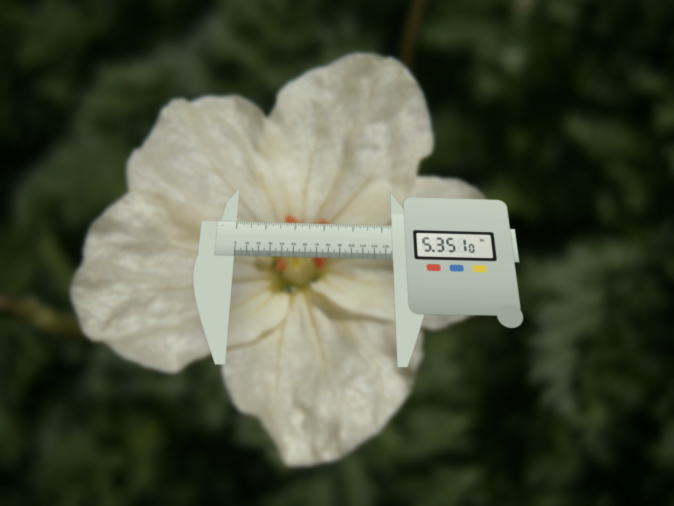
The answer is 5.3510 in
